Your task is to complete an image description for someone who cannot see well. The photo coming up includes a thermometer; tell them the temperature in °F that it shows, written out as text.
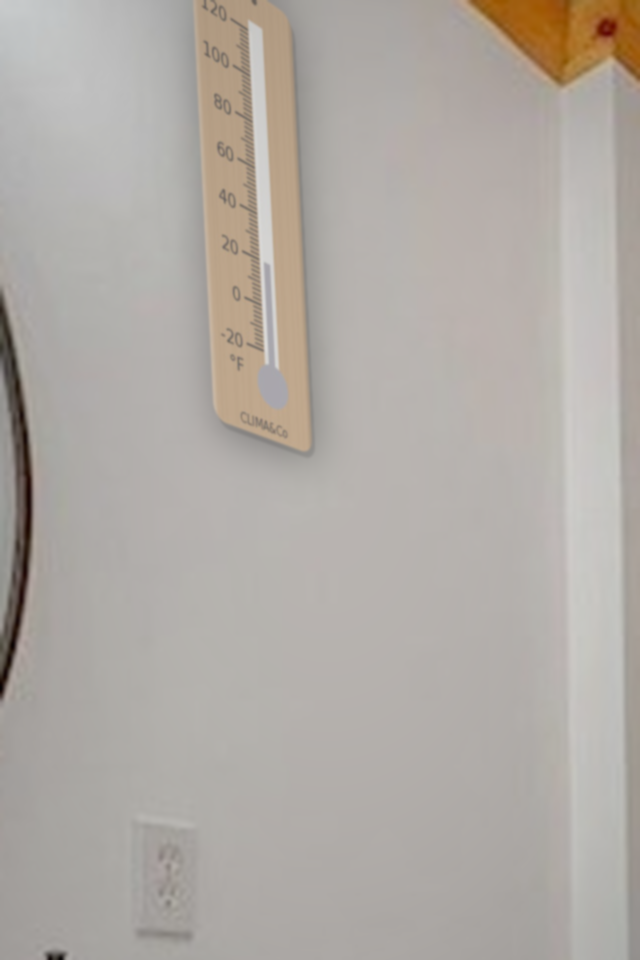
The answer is 20 °F
